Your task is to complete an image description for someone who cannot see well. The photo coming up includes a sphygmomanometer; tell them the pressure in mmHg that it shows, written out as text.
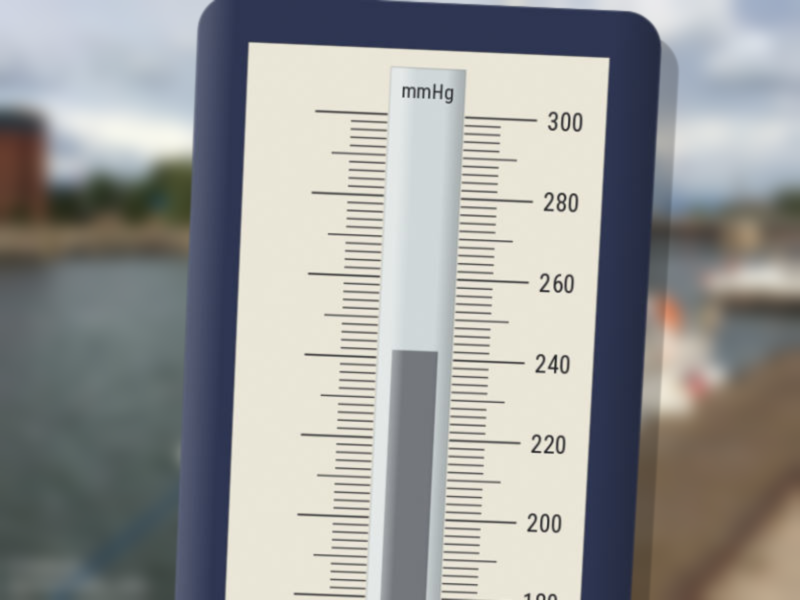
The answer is 242 mmHg
